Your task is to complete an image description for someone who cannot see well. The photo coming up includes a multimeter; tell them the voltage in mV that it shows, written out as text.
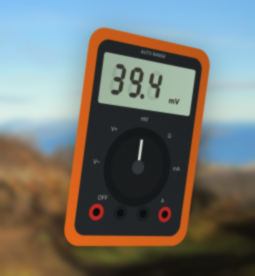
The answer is 39.4 mV
